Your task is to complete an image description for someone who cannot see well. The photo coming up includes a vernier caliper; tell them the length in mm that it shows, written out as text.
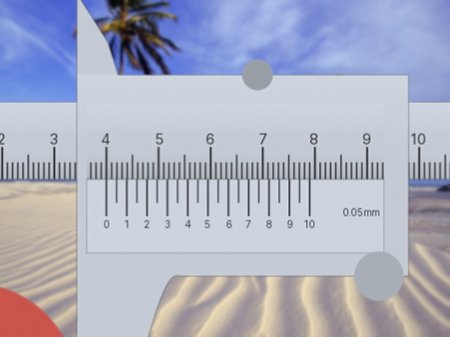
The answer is 40.0 mm
